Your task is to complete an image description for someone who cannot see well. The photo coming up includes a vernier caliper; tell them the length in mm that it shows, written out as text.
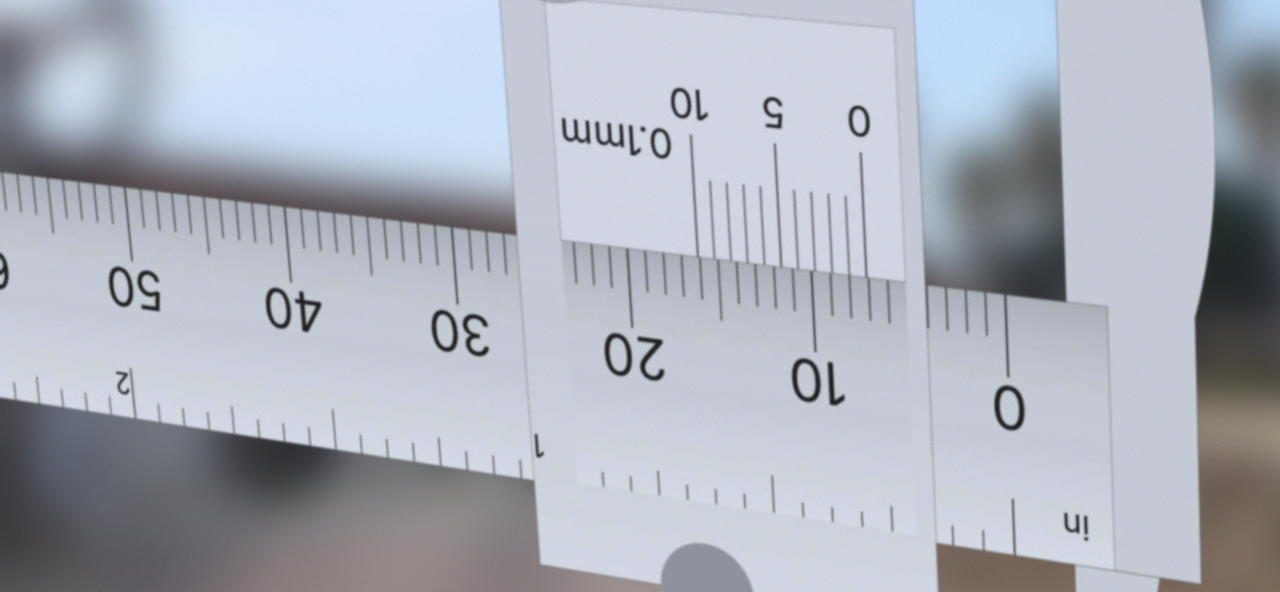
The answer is 7.1 mm
